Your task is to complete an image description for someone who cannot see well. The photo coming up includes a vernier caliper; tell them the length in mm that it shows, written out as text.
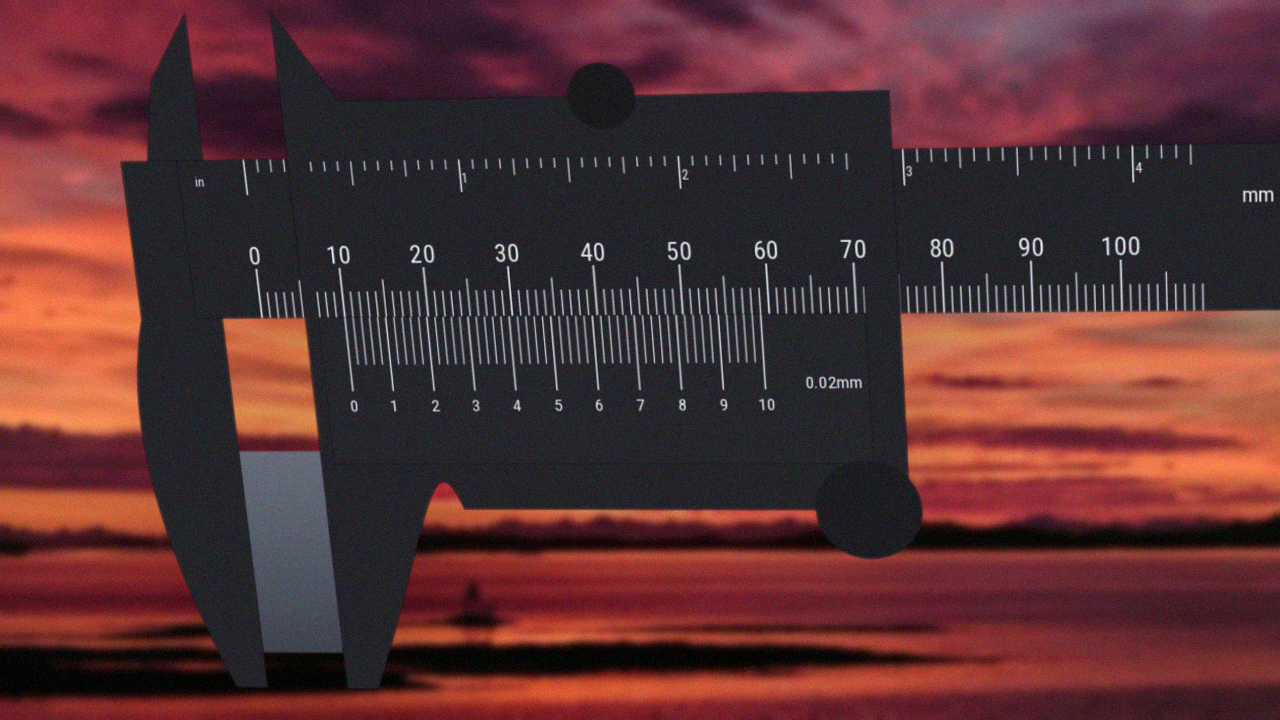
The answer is 10.0 mm
